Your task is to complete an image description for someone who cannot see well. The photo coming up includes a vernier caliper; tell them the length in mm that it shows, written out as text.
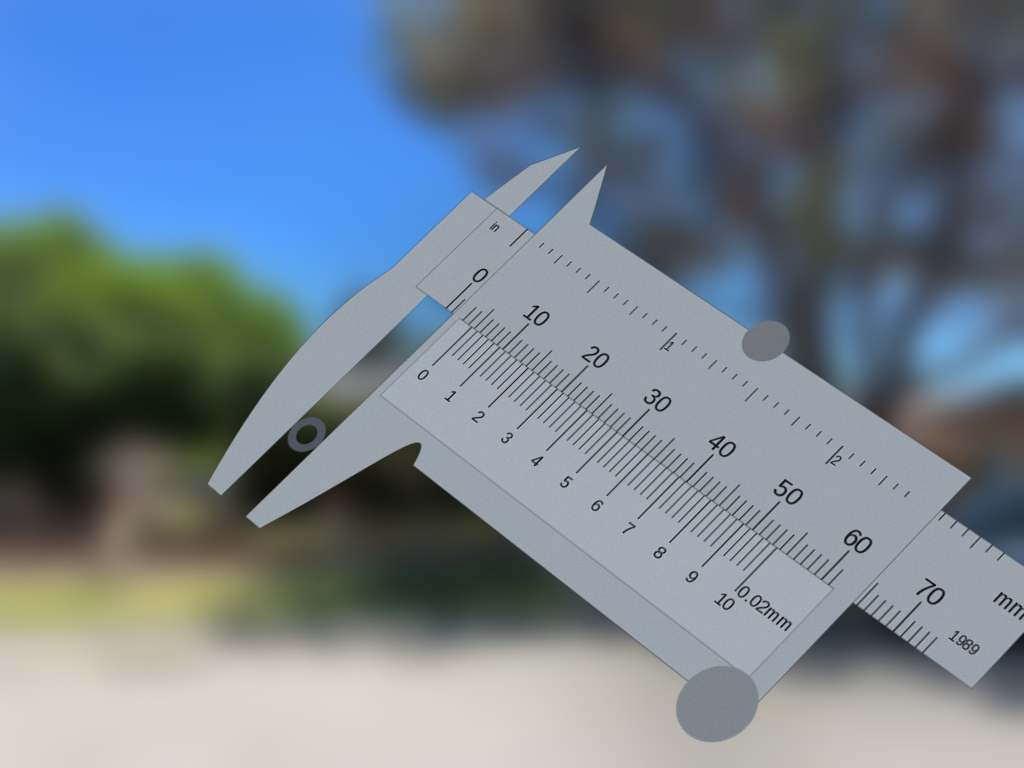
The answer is 4.6 mm
